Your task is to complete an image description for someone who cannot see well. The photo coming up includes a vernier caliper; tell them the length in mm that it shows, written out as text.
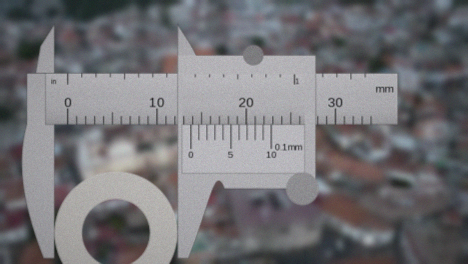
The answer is 13.8 mm
